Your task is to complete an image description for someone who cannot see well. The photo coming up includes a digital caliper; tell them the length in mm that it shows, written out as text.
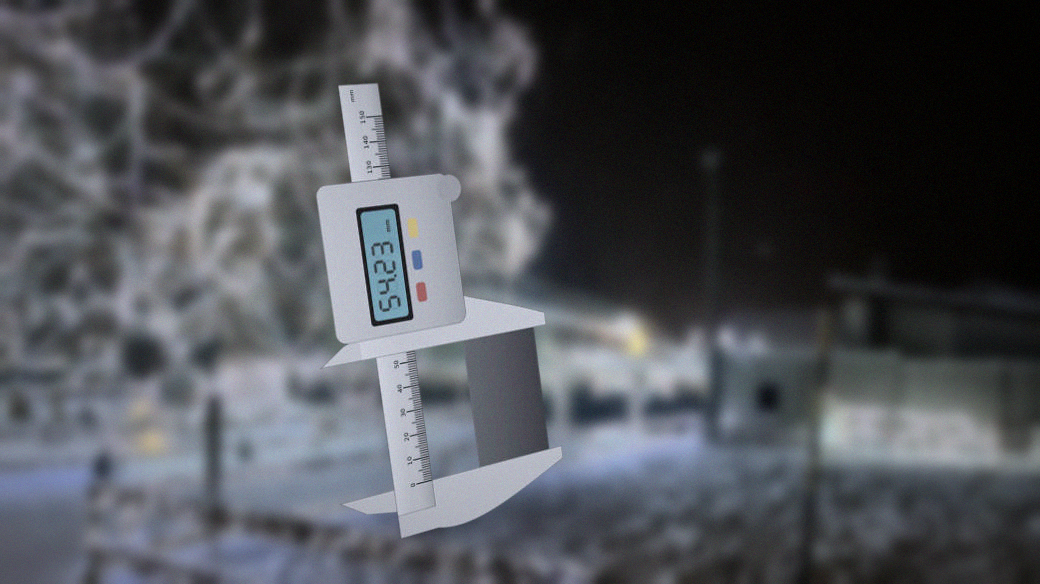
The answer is 54.23 mm
